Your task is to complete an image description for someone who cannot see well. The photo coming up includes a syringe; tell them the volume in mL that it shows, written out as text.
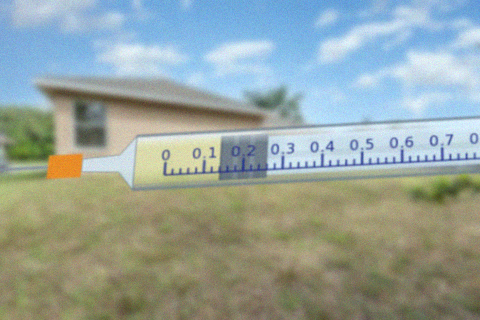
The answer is 0.14 mL
